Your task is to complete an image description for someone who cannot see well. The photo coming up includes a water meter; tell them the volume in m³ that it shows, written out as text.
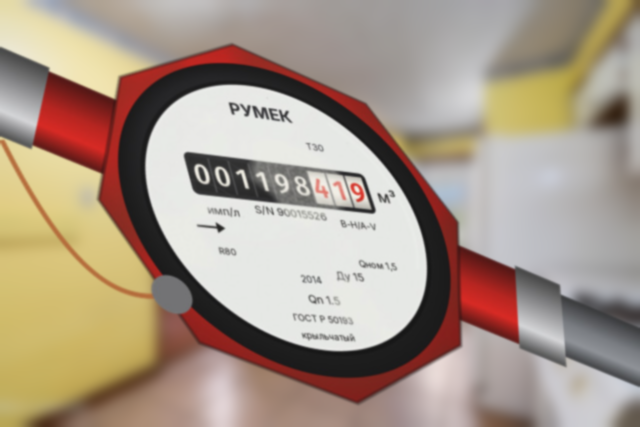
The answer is 1198.419 m³
